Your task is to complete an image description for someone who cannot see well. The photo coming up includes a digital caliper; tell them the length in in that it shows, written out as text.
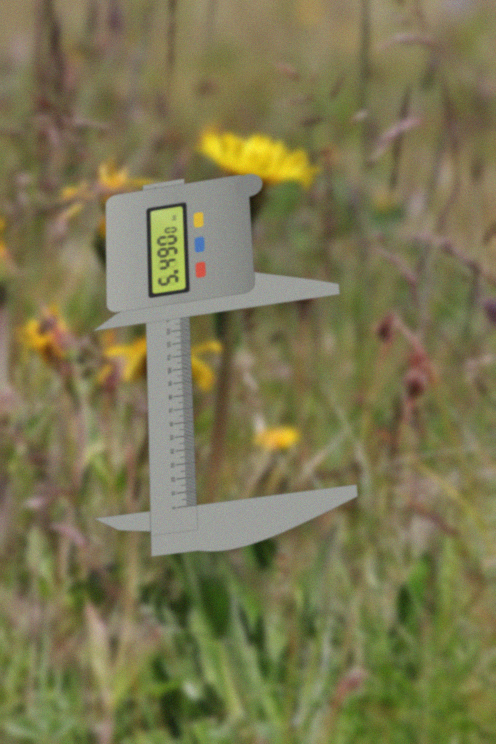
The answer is 5.4900 in
